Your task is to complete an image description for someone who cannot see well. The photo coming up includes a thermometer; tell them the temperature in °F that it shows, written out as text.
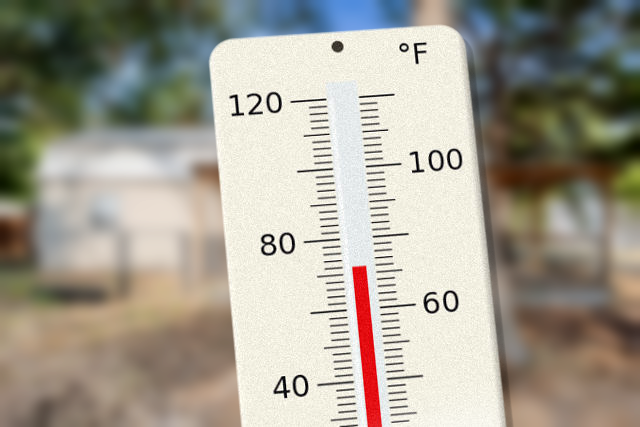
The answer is 72 °F
